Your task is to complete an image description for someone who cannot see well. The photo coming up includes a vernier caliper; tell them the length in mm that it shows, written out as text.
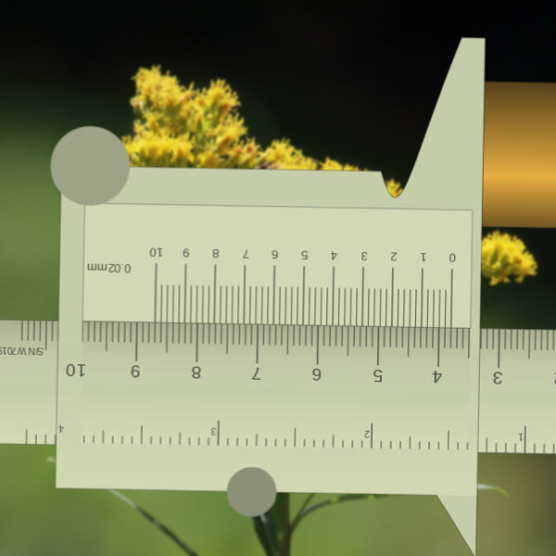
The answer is 38.0 mm
